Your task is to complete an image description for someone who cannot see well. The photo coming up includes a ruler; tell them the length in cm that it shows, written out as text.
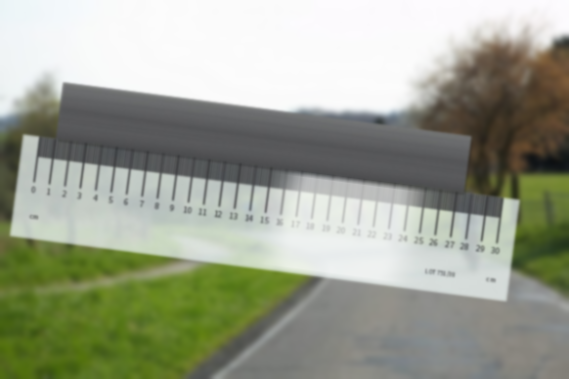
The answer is 26.5 cm
